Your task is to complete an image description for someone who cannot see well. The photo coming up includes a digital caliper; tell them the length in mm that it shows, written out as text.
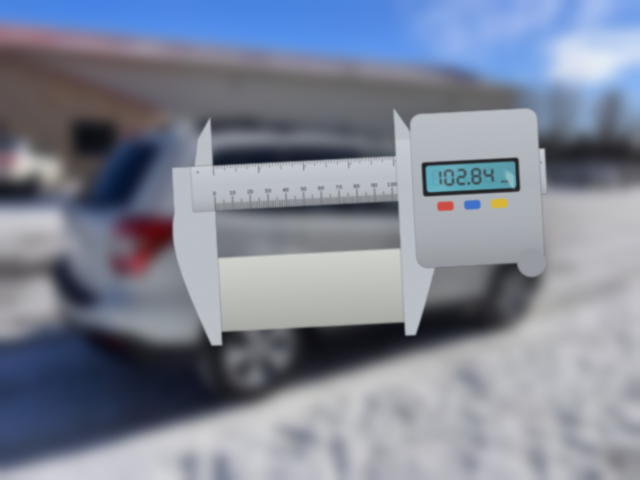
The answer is 102.84 mm
